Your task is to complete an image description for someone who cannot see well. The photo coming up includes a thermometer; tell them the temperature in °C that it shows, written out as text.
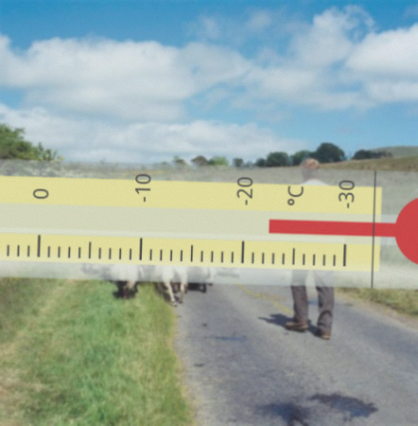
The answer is -22.5 °C
